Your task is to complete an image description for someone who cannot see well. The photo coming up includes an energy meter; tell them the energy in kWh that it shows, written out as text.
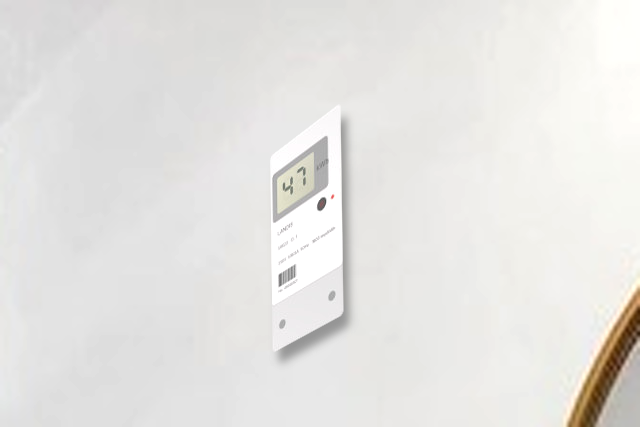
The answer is 47 kWh
